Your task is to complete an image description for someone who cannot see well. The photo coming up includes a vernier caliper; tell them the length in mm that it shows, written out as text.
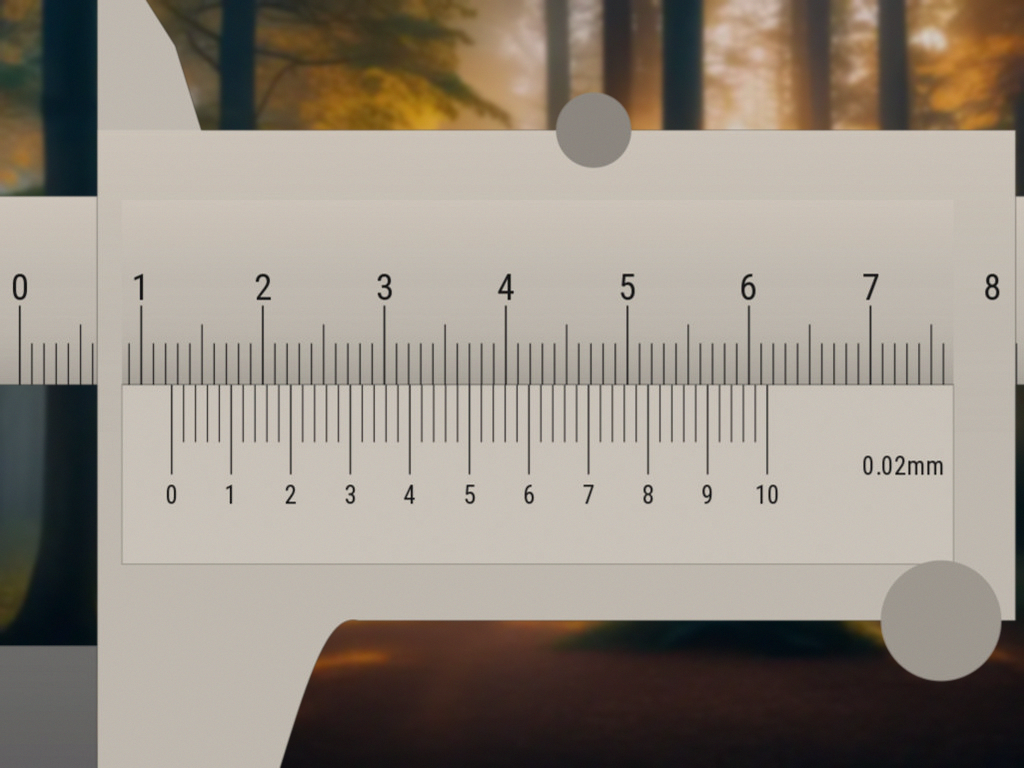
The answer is 12.5 mm
